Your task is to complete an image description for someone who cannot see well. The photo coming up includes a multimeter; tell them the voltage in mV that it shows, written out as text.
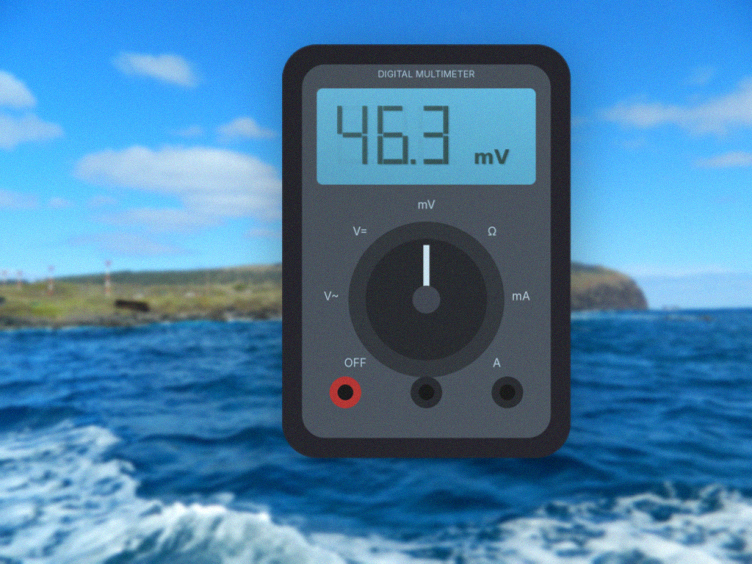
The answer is 46.3 mV
